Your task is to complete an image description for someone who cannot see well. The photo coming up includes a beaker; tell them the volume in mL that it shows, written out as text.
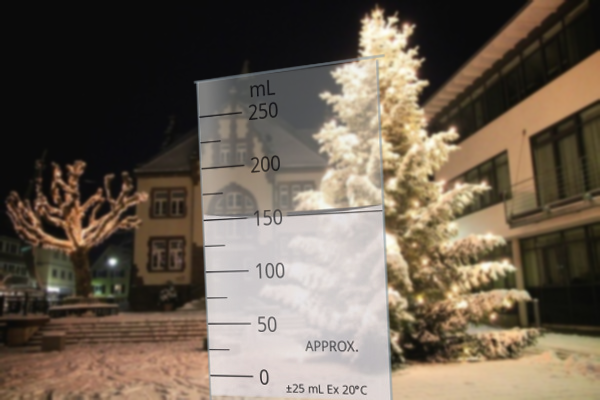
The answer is 150 mL
